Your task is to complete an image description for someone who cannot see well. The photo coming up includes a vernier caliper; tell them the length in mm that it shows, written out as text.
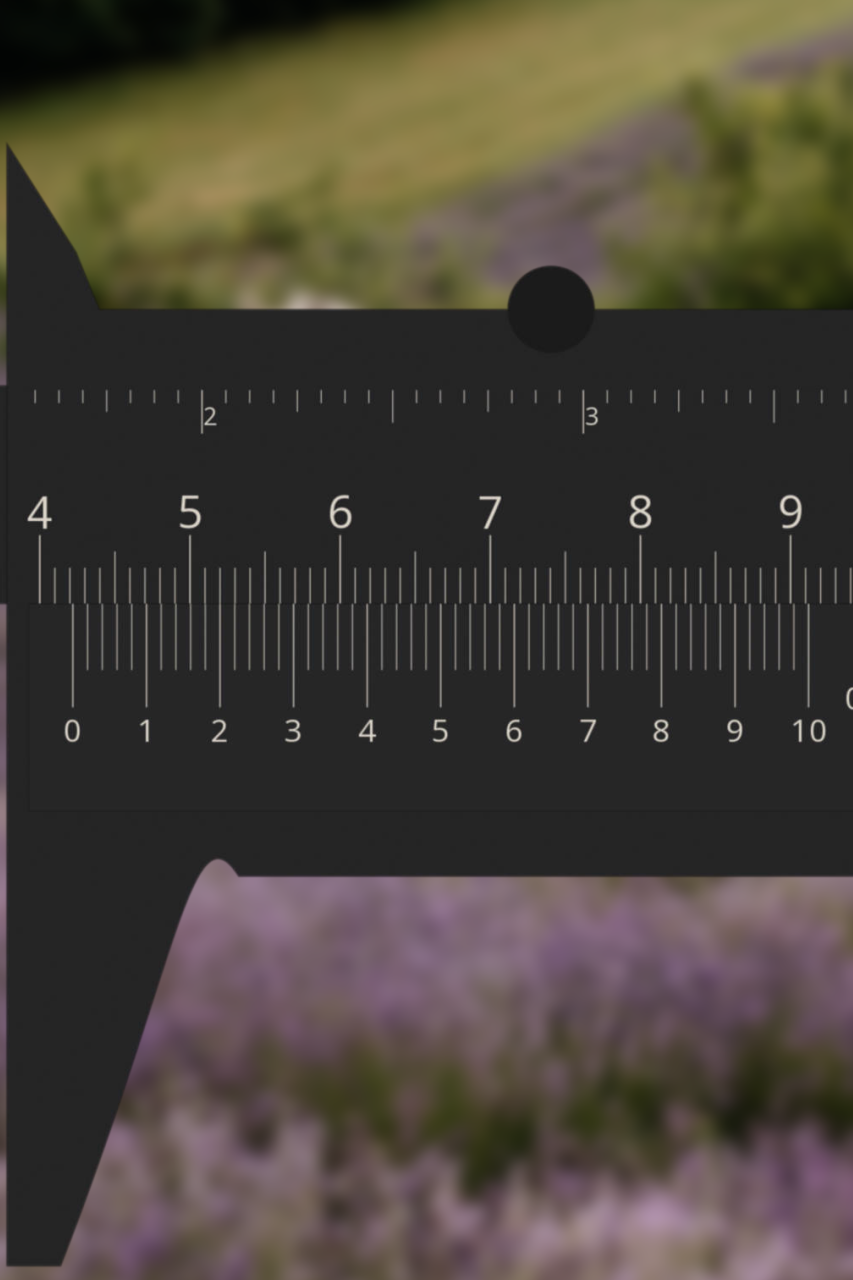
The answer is 42.2 mm
